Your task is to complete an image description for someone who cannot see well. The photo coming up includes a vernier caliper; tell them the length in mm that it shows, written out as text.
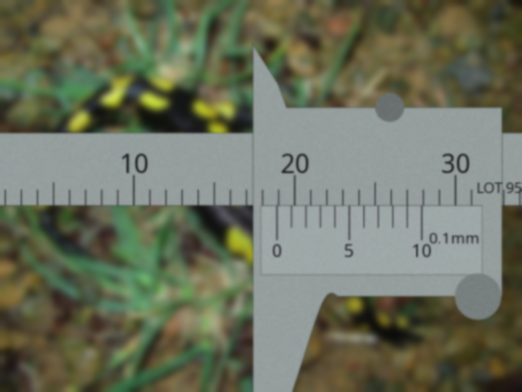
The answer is 18.9 mm
